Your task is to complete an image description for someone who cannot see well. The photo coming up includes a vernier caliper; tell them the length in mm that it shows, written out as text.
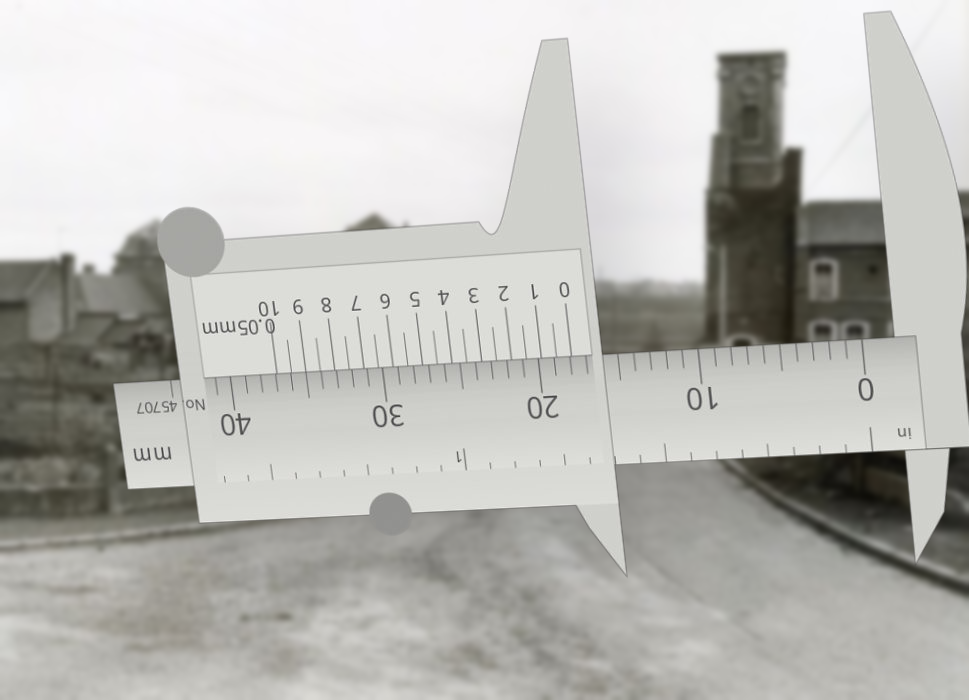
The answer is 17.9 mm
